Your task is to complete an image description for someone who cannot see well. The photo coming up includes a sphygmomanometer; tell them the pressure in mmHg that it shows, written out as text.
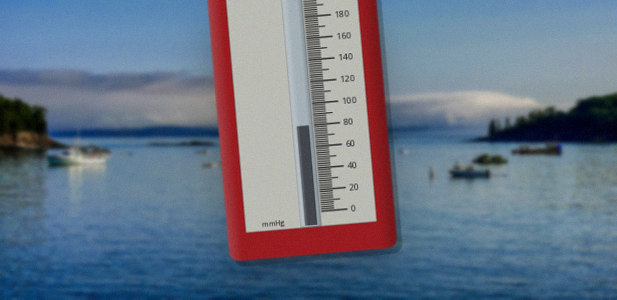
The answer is 80 mmHg
